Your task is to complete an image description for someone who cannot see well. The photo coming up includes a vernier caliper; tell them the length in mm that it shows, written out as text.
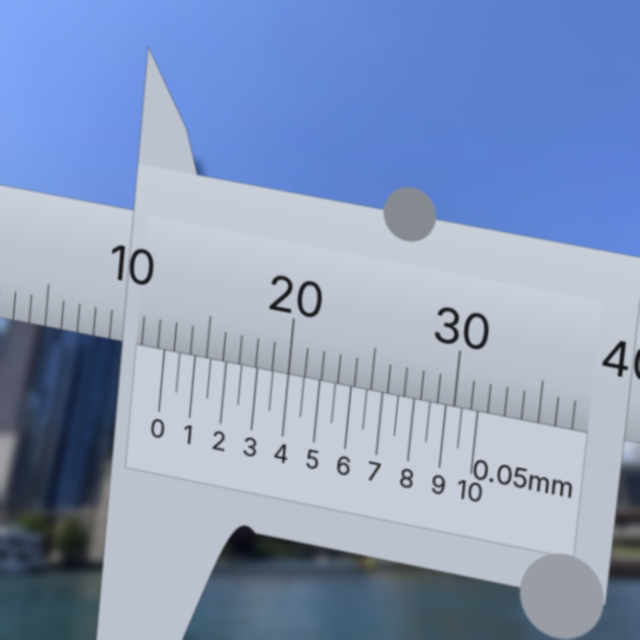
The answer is 12.4 mm
